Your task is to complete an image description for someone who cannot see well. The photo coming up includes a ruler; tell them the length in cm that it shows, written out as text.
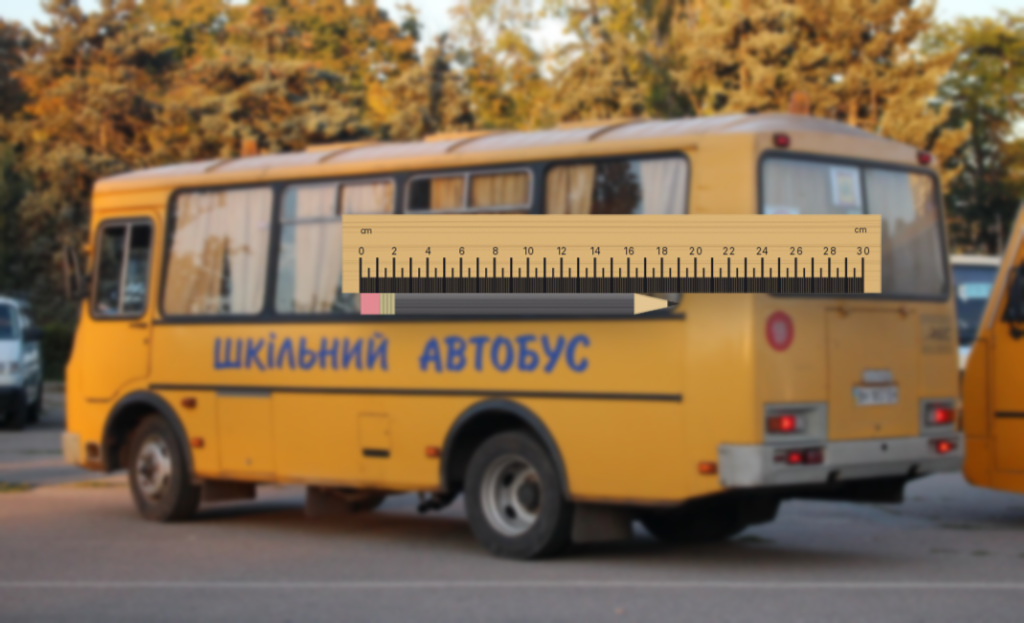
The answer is 19 cm
